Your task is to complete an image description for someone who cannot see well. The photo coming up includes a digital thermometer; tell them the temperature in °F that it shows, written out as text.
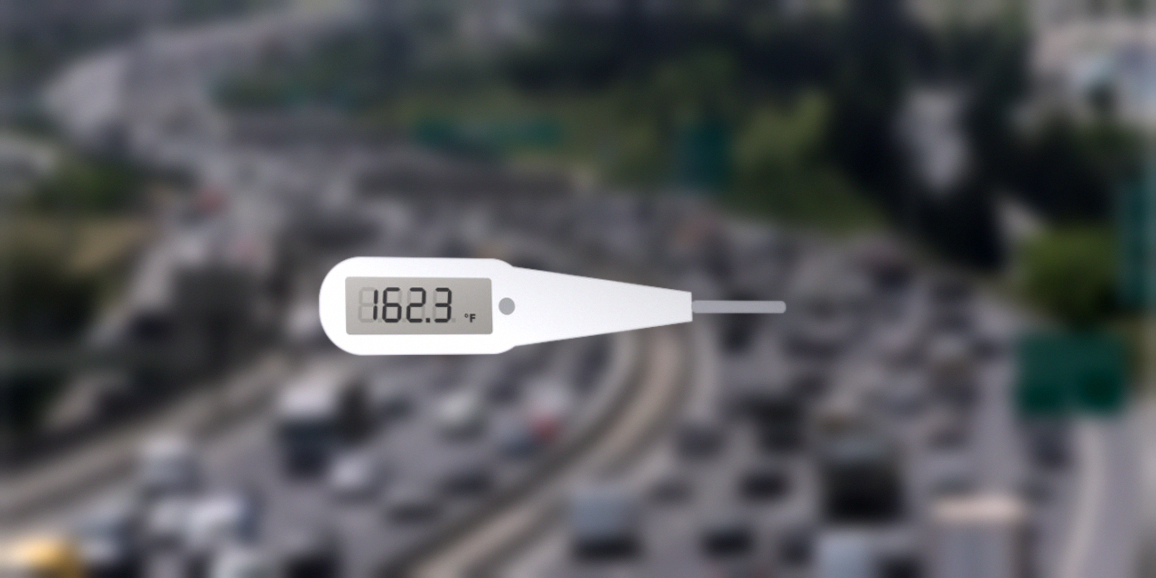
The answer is 162.3 °F
